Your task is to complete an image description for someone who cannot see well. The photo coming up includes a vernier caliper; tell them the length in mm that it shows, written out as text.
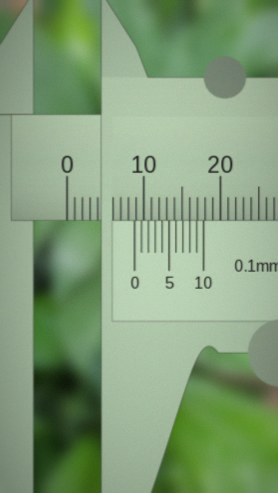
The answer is 8.8 mm
